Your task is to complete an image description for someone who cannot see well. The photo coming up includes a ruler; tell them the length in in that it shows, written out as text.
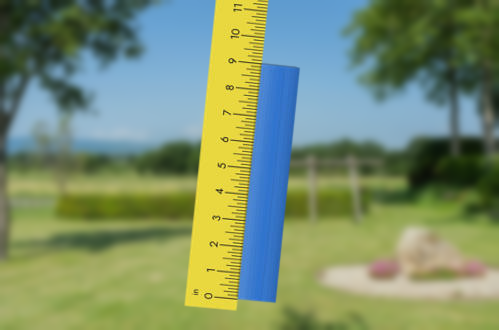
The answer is 9 in
